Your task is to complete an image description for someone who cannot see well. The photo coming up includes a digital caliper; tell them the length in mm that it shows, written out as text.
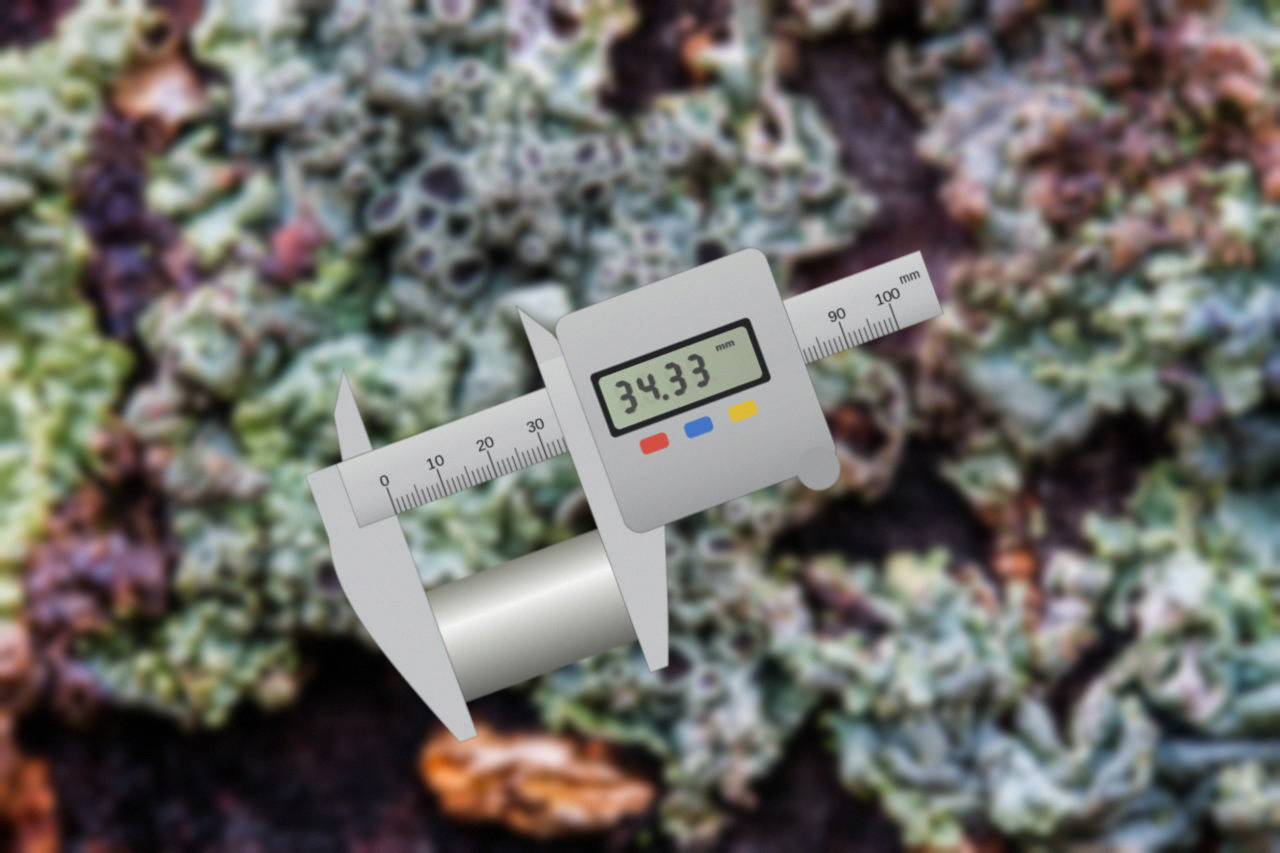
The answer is 34.33 mm
